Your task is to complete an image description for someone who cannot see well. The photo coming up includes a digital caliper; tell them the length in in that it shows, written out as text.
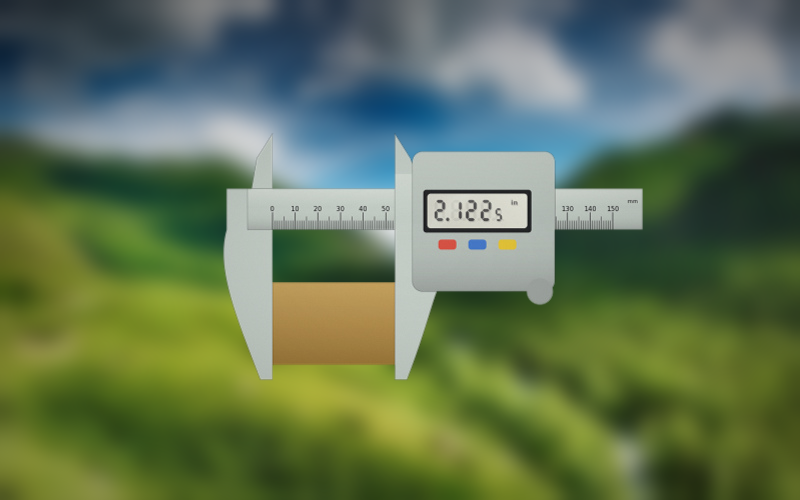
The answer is 2.1225 in
